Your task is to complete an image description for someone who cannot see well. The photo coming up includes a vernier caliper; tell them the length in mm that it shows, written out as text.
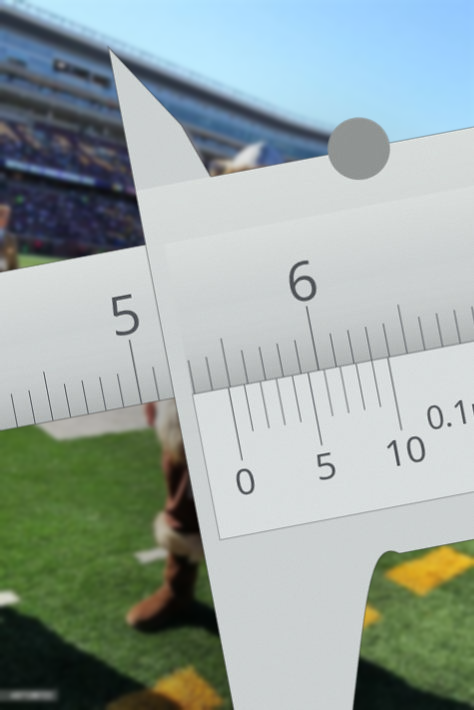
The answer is 54.9 mm
